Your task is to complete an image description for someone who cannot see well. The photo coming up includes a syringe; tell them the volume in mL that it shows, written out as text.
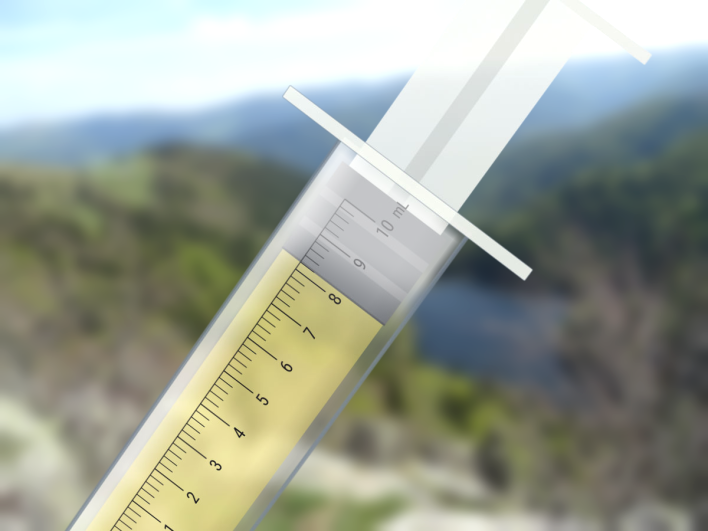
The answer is 8.2 mL
